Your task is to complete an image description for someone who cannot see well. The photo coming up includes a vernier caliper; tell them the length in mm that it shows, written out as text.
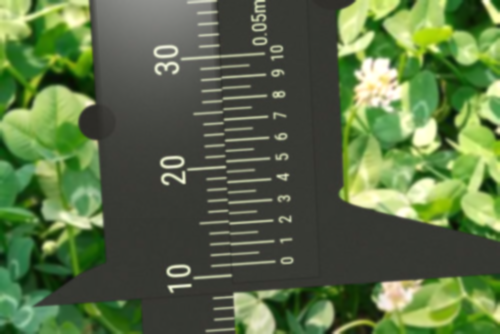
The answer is 11.0 mm
